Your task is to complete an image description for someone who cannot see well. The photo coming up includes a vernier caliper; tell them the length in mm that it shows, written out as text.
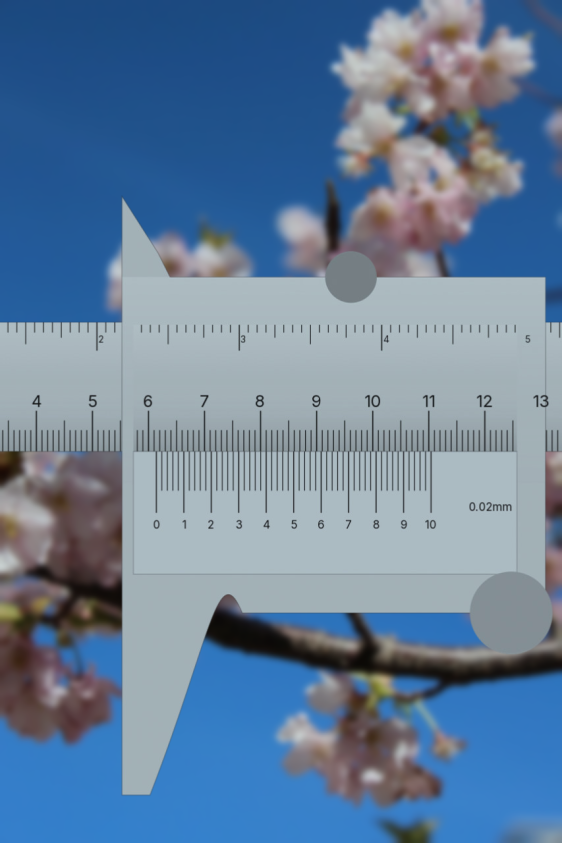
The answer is 61.4 mm
